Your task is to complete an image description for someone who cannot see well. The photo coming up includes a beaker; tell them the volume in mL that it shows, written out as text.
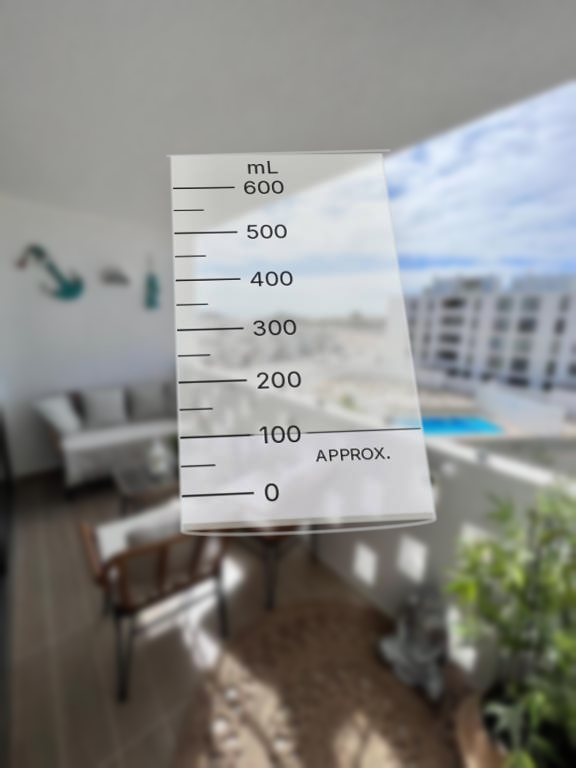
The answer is 100 mL
